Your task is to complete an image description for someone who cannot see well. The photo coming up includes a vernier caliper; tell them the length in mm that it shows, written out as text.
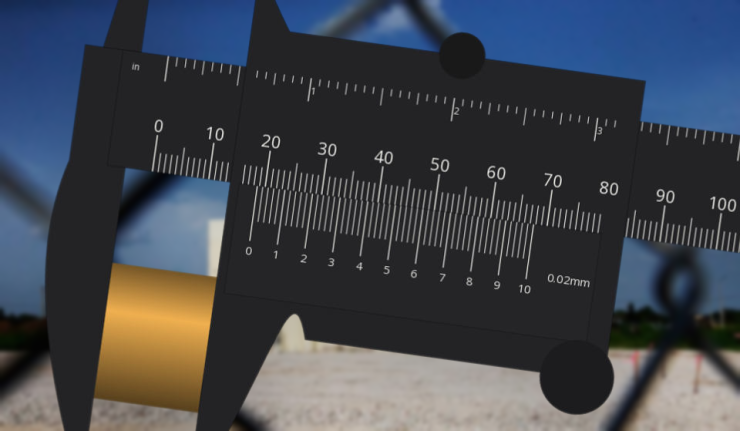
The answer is 18.6 mm
